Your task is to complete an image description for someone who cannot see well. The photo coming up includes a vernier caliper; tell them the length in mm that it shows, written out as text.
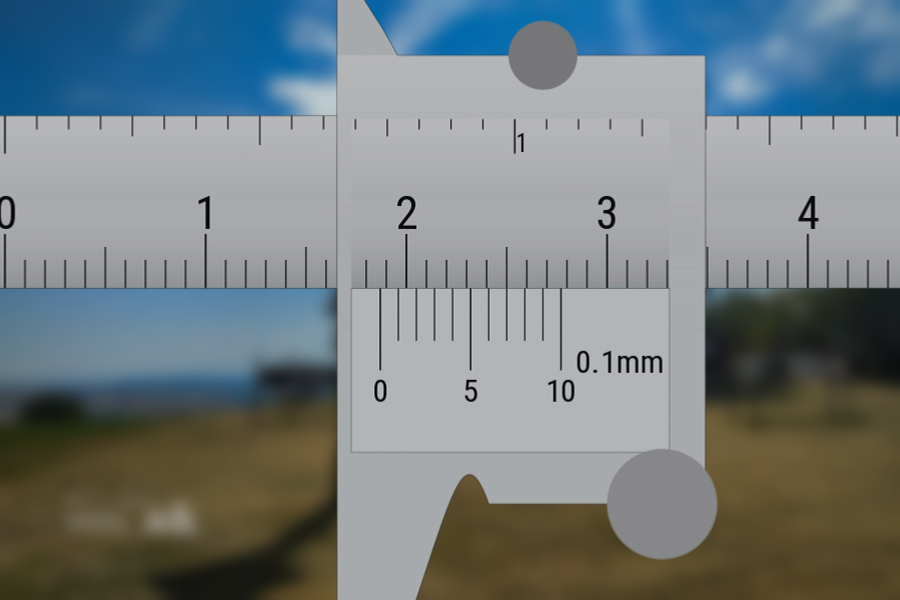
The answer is 18.7 mm
